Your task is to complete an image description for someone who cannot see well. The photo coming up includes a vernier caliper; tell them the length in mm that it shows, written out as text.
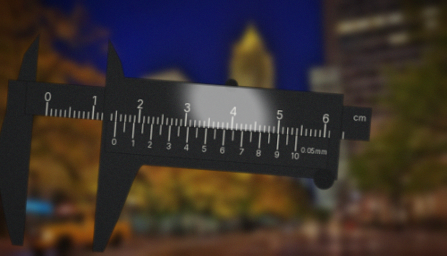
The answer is 15.0 mm
